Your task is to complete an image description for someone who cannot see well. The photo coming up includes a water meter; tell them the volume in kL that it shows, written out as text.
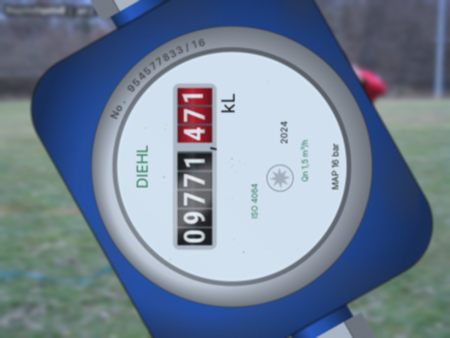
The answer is 9771.471 kL
